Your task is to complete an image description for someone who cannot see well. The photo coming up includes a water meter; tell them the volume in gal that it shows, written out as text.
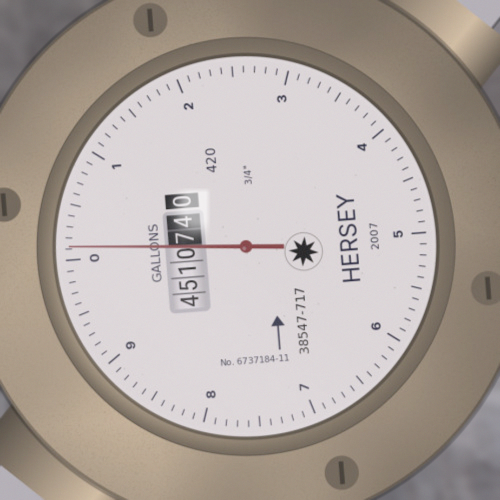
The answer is 4510740.1 gal
